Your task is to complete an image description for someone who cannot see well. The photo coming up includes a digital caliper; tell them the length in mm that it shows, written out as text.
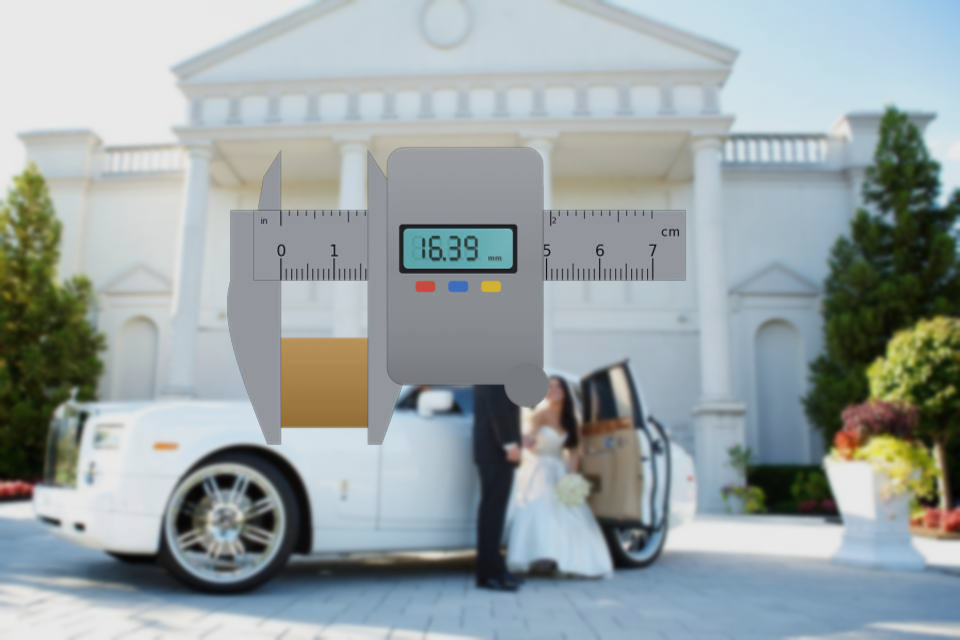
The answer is 16.39 mm
